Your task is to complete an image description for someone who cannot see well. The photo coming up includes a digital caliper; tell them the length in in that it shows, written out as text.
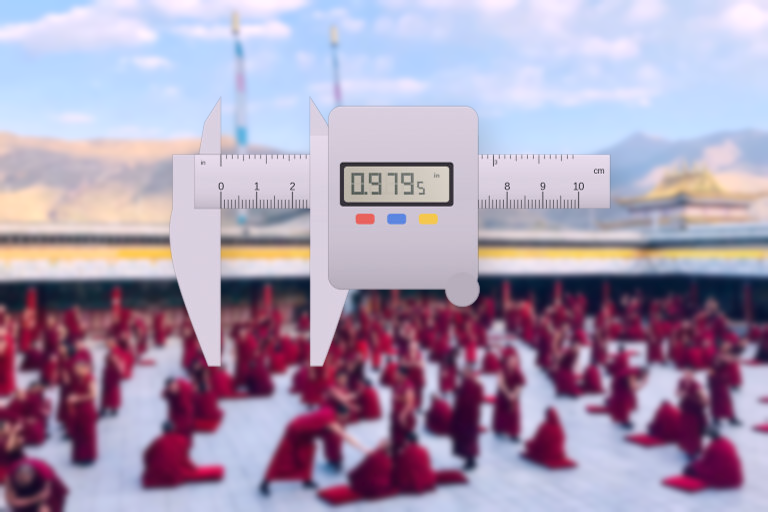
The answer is 0.9795 in
